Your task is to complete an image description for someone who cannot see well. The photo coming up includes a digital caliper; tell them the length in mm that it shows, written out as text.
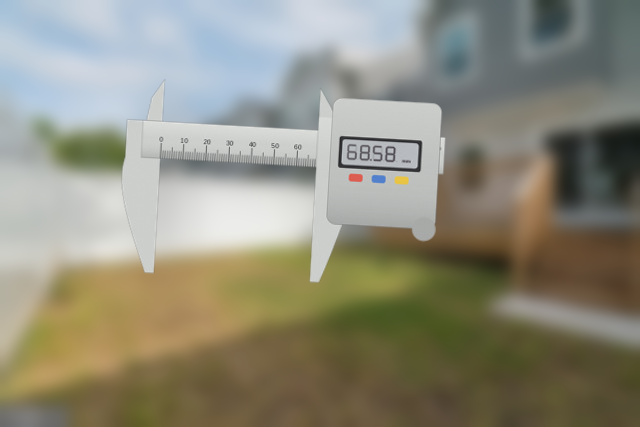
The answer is 68.58 mm
